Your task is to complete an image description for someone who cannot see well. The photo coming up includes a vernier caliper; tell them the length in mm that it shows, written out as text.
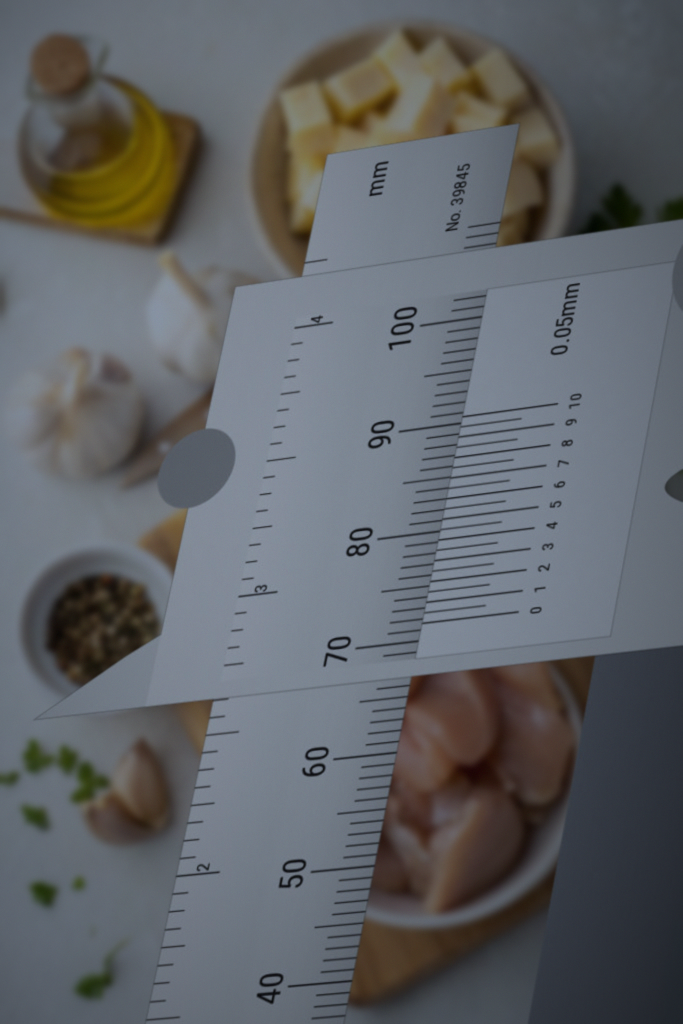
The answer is 71.6 mm
